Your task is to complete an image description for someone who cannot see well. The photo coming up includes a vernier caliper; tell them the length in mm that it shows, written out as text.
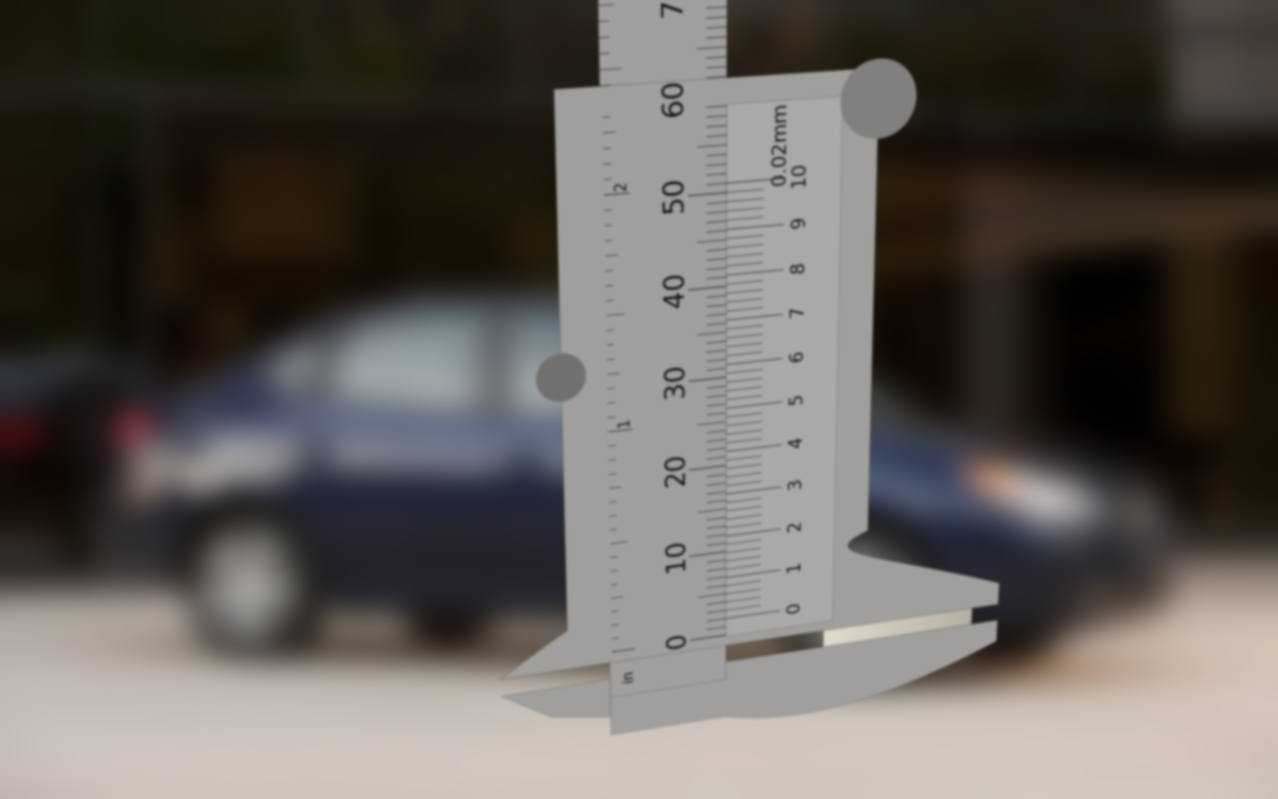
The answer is 2.0 mm
